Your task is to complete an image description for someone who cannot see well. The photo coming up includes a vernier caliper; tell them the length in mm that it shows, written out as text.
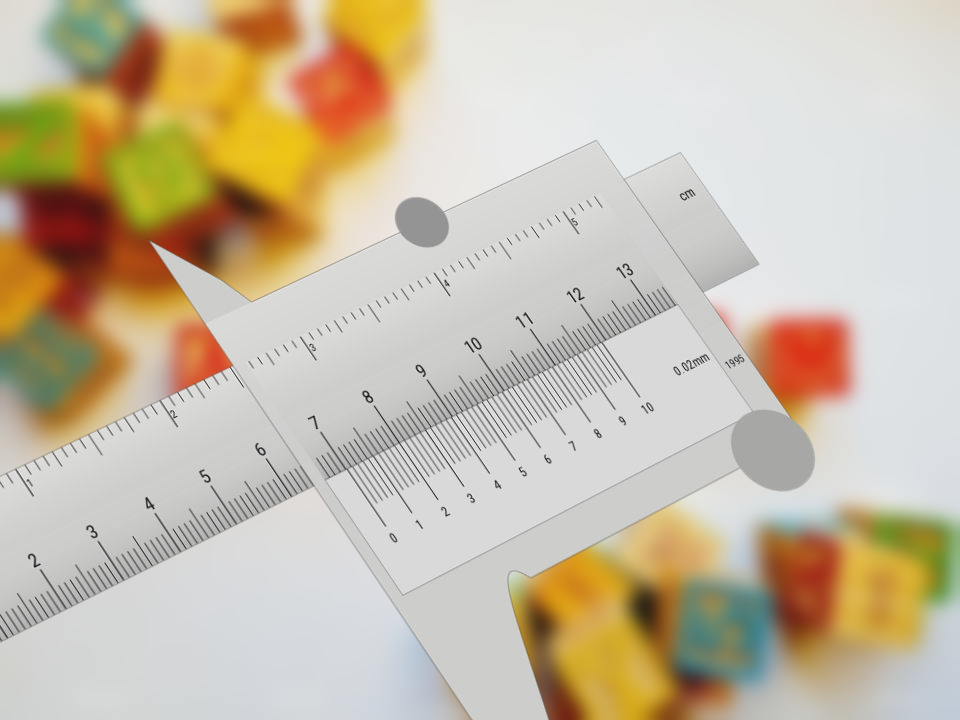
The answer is 70.2 mm
